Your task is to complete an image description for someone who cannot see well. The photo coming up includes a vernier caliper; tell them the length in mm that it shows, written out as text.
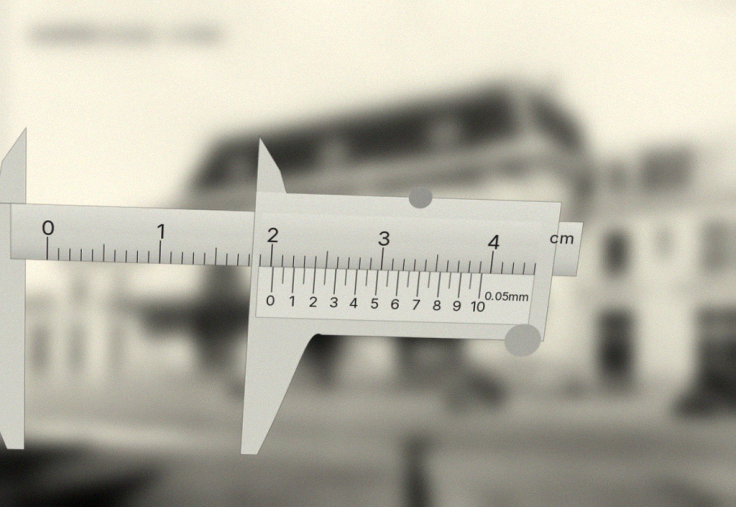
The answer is 20.2 mm
